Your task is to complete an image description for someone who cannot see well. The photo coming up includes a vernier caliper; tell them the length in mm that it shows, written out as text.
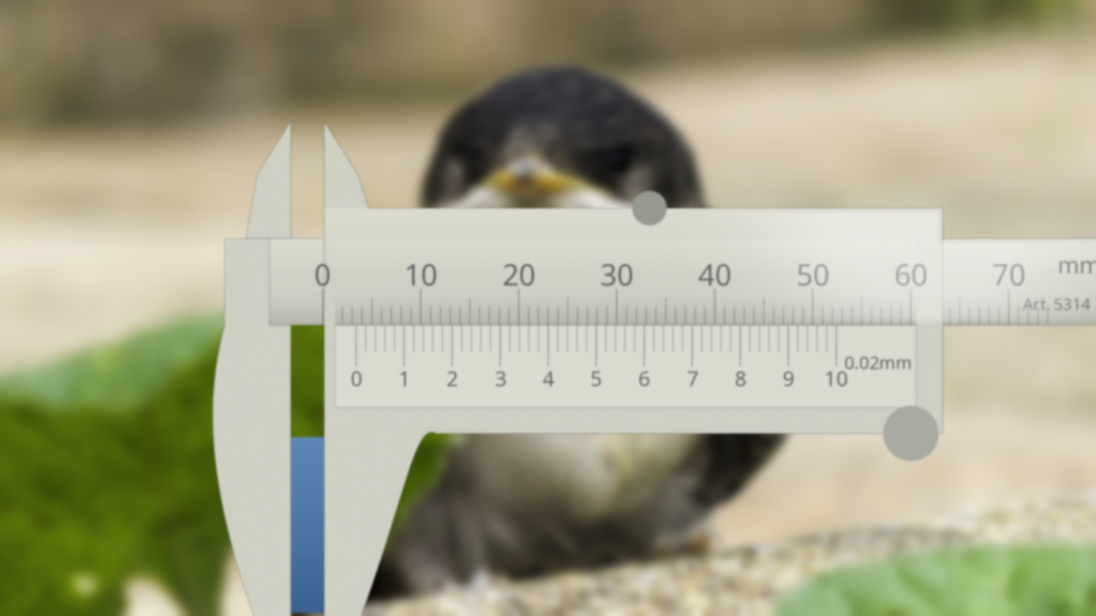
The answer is 3.4 mm
